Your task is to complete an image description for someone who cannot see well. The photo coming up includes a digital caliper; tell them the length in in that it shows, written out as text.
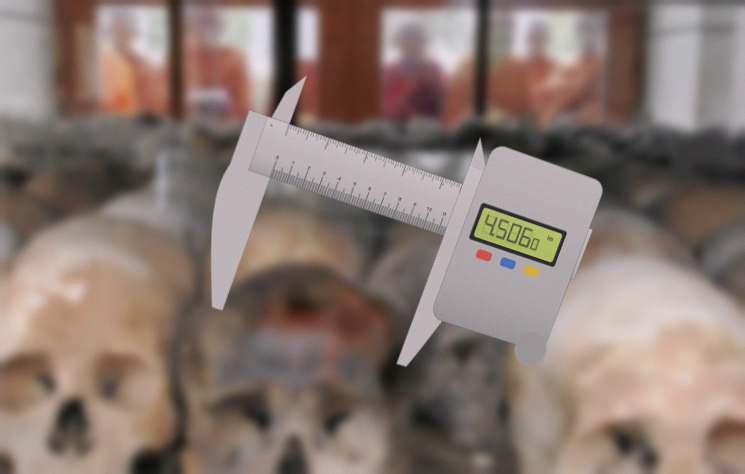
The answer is 4.5060 in
